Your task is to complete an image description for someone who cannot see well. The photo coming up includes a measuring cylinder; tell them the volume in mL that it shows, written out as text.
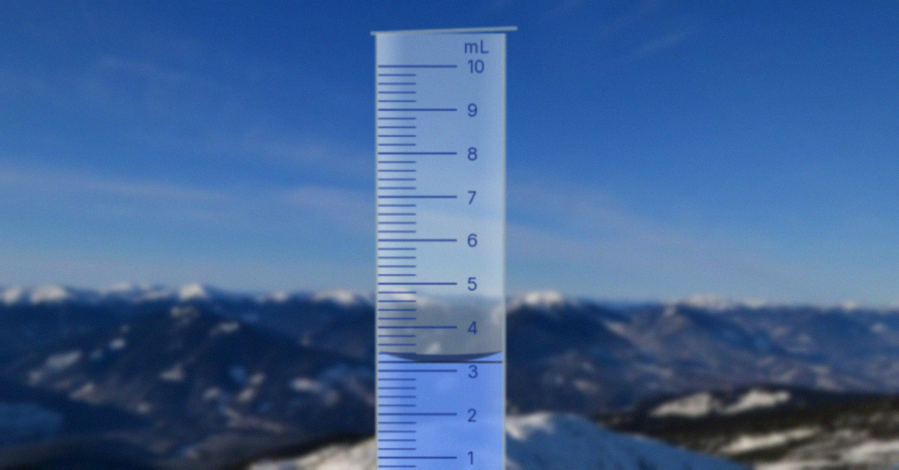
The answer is 3.2 mL
